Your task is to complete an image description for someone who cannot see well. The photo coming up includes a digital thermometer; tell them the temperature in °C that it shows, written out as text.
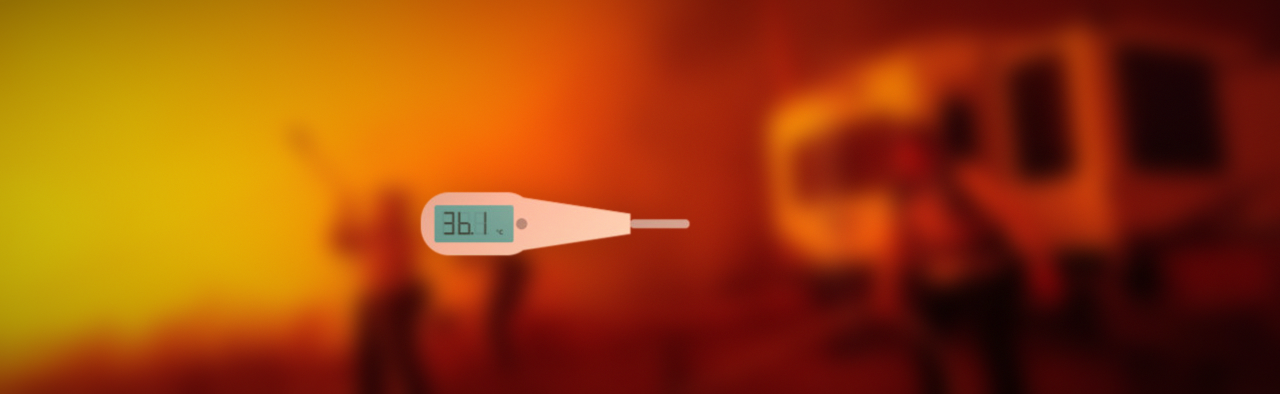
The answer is 36.1 °C
